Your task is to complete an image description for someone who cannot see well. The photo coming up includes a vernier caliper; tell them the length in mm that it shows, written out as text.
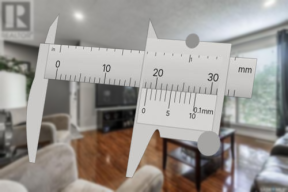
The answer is 18.4 mm
